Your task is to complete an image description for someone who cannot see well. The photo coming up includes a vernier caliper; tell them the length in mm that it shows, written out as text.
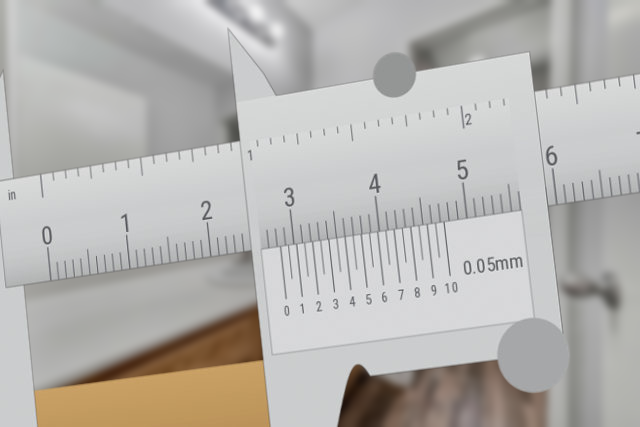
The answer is 28.4 mm
